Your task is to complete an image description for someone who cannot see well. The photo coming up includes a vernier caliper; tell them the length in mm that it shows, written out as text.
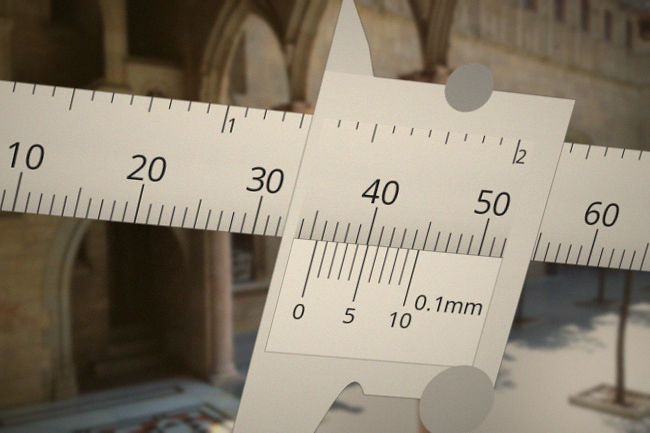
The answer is 35.6 mm
